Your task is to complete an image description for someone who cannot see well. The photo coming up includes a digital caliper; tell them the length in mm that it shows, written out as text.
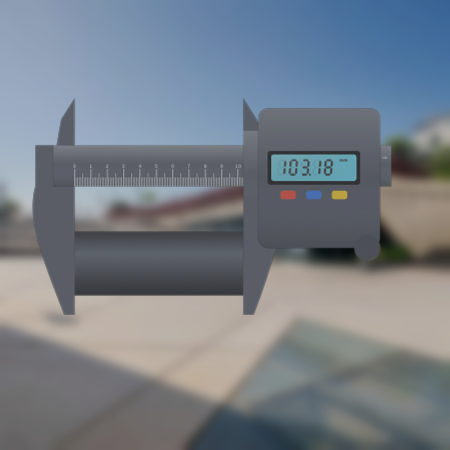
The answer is 103.18 mm
